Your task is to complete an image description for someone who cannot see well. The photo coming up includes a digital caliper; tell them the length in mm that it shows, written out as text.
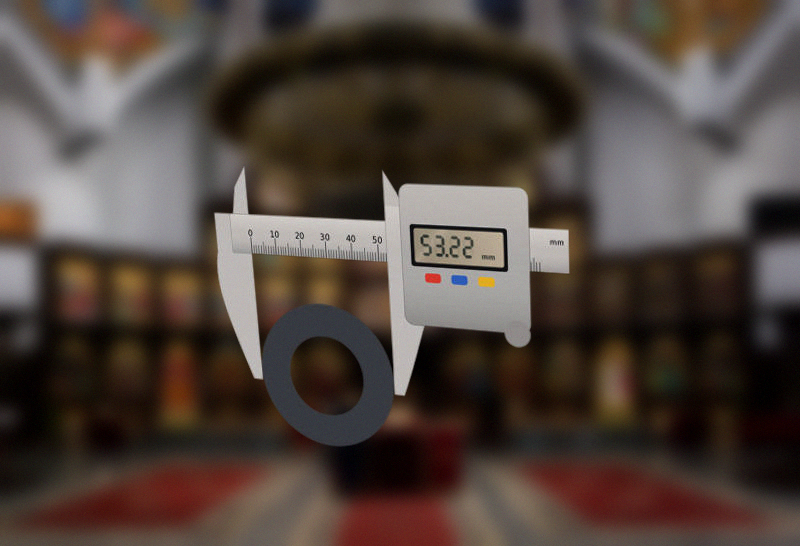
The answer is 53.22 mm
